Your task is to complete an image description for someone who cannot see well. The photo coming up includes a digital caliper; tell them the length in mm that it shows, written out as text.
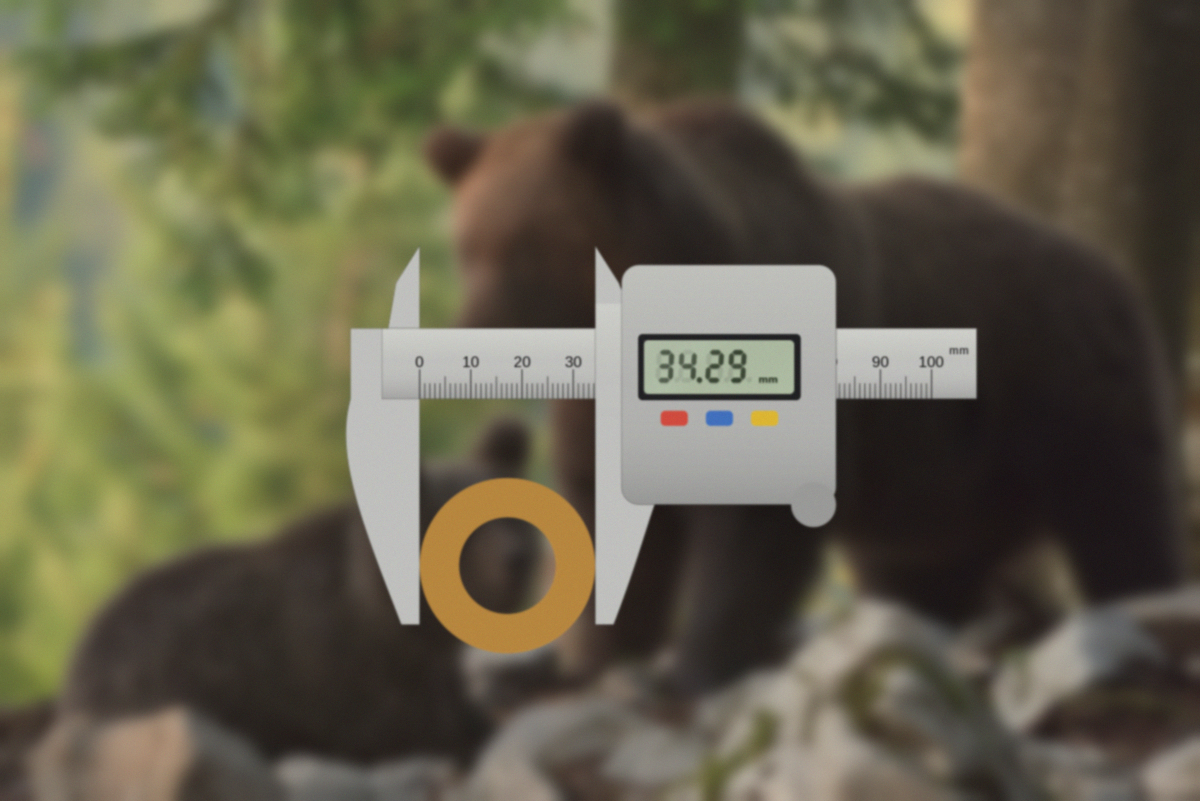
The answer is 34.29 mm
